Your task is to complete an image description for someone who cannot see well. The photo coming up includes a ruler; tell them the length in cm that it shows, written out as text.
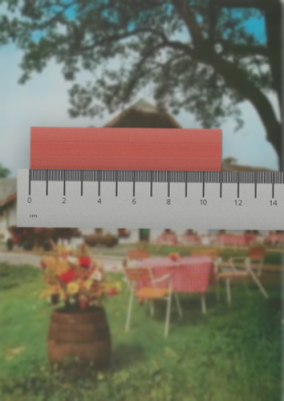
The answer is 11 cm
